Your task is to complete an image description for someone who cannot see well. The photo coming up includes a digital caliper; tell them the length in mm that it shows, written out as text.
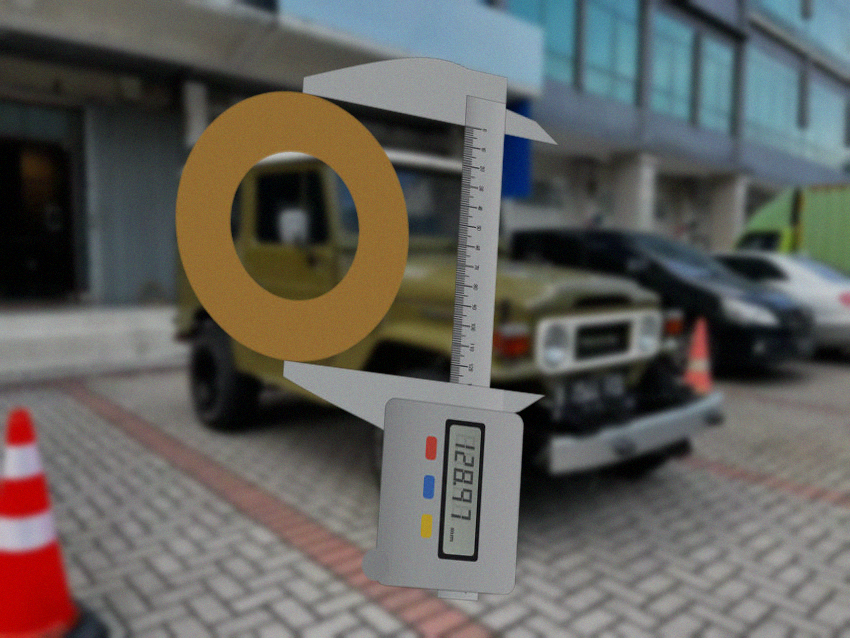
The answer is 128.97 mm
